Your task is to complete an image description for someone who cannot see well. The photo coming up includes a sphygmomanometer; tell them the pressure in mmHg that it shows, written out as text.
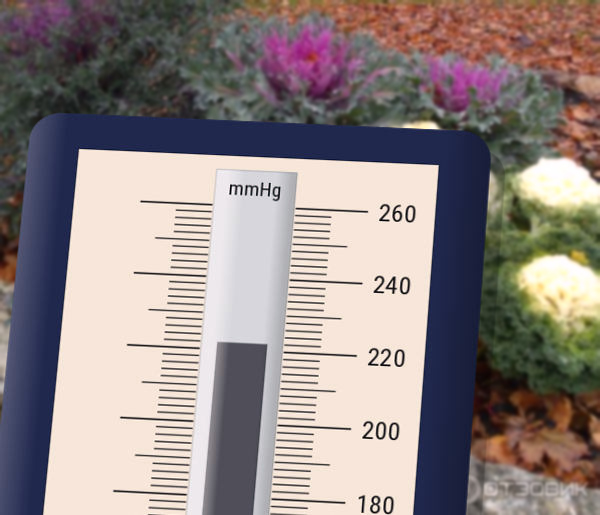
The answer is 222 mmHg
